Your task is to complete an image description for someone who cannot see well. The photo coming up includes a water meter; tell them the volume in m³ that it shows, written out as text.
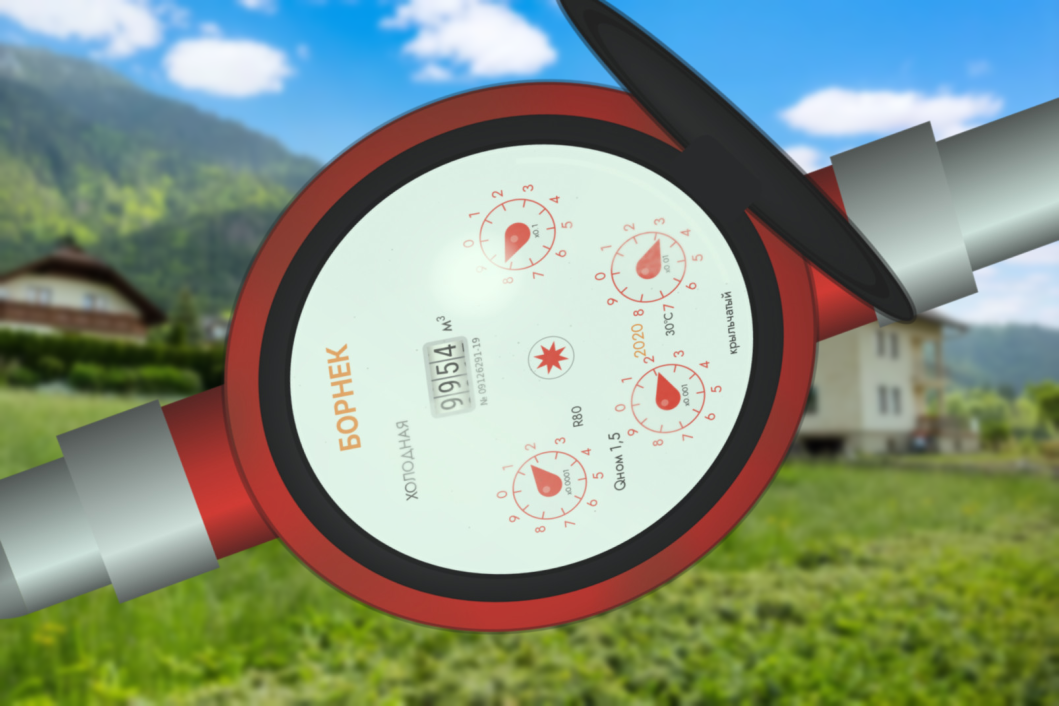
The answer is 9954.8321 m³
